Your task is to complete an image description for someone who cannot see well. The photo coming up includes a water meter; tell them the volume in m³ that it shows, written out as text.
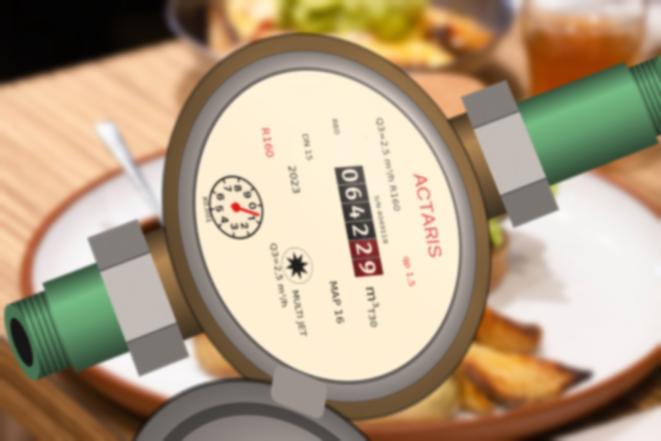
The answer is 642.290 m³
